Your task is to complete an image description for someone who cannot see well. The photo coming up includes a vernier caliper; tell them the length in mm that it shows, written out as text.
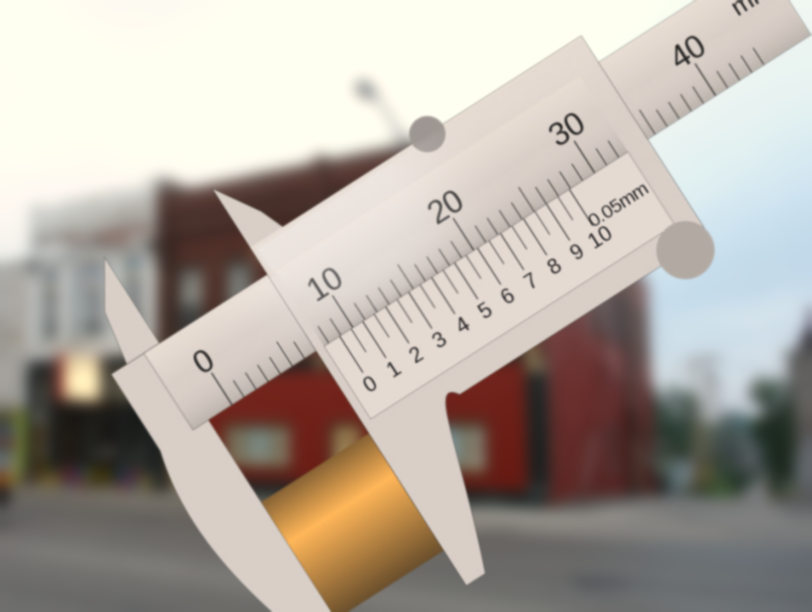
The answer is 8.9 mm
